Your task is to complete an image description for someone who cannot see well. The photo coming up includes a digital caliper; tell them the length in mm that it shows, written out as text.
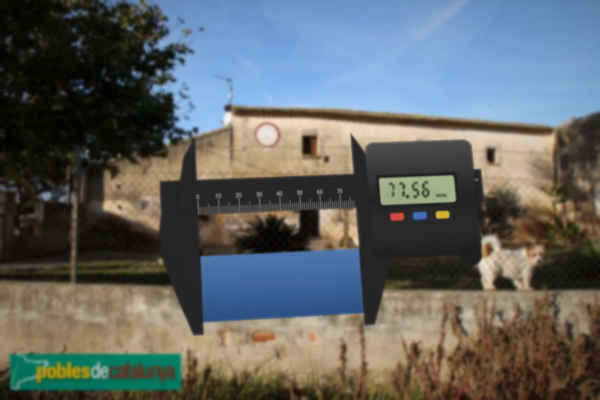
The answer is 77.56 mm
